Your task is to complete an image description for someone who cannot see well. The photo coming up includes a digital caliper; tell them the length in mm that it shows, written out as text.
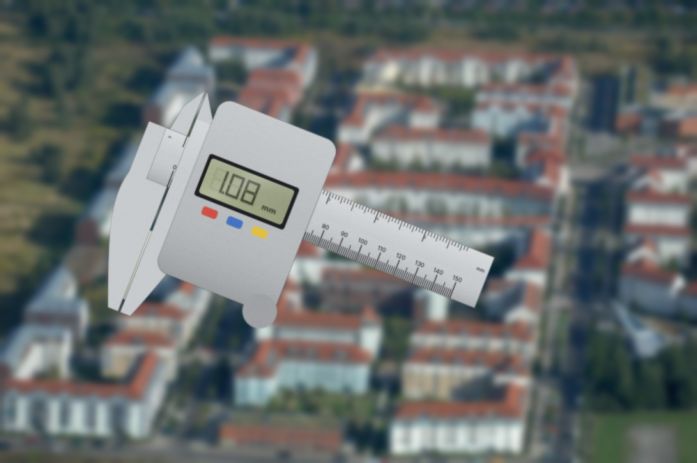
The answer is 1.08 mm
